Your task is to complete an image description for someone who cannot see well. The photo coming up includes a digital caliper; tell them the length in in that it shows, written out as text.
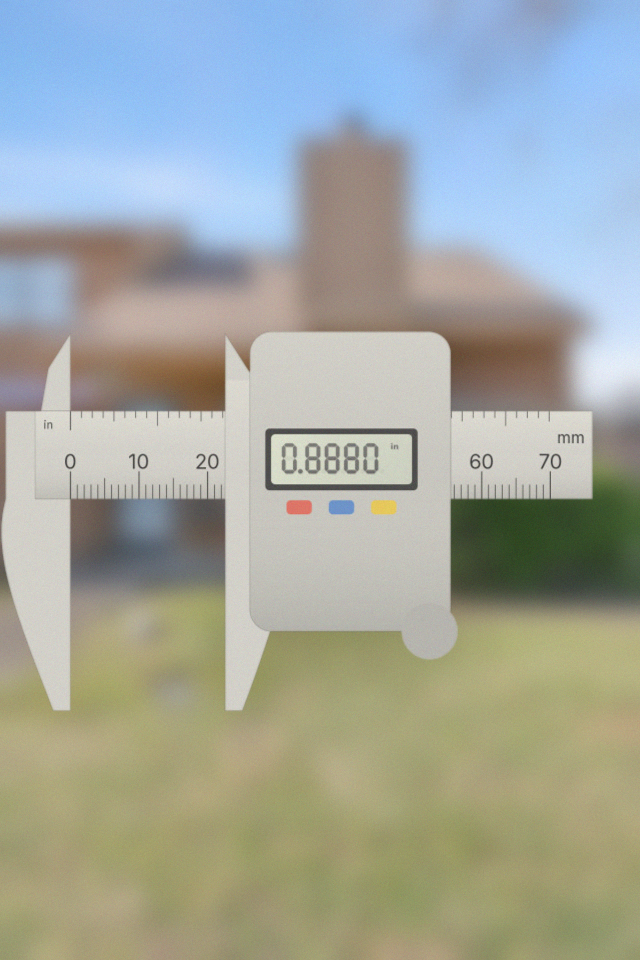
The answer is 0.8880 in
